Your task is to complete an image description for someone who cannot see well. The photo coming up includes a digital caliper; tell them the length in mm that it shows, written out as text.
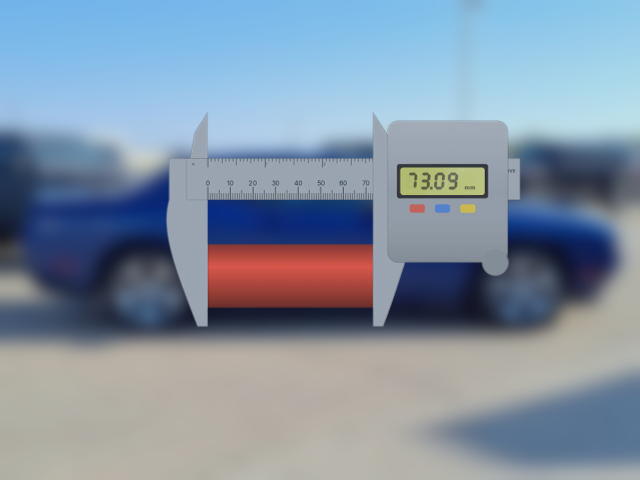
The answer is 73.09 mm
